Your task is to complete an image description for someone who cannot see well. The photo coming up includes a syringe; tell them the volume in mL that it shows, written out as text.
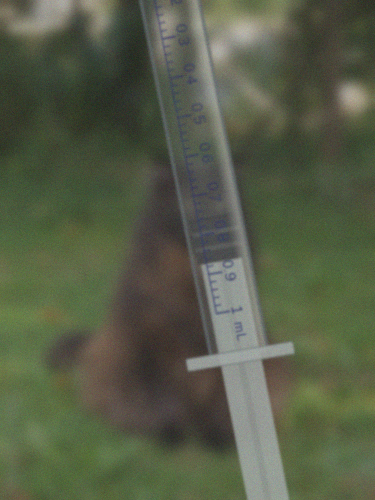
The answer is 0.76 mL
